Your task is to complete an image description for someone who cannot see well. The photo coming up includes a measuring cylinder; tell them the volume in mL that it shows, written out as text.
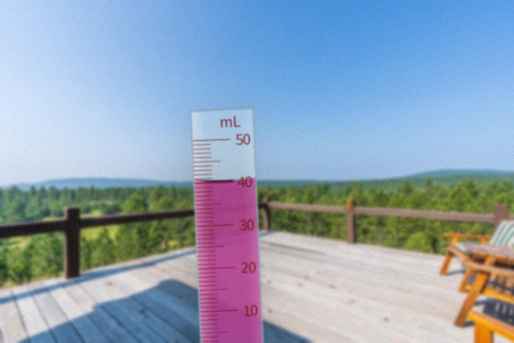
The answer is 40 mL
